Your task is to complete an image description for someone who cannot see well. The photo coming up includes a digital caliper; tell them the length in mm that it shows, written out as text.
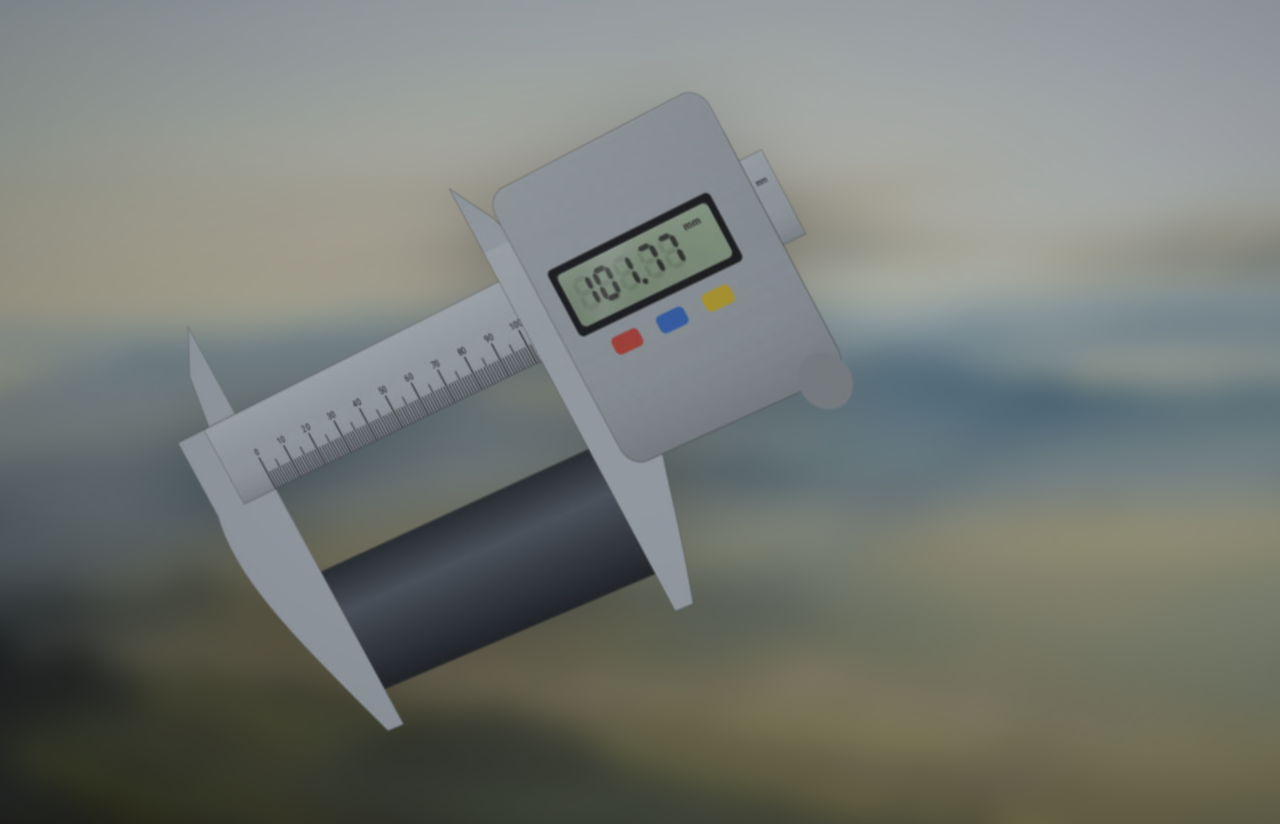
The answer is 101.77 mm
